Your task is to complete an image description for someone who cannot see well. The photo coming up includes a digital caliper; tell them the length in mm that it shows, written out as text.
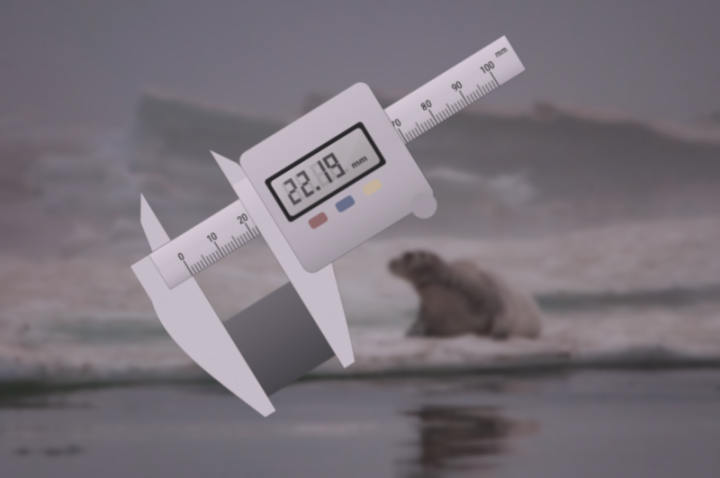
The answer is 22.19 mm
